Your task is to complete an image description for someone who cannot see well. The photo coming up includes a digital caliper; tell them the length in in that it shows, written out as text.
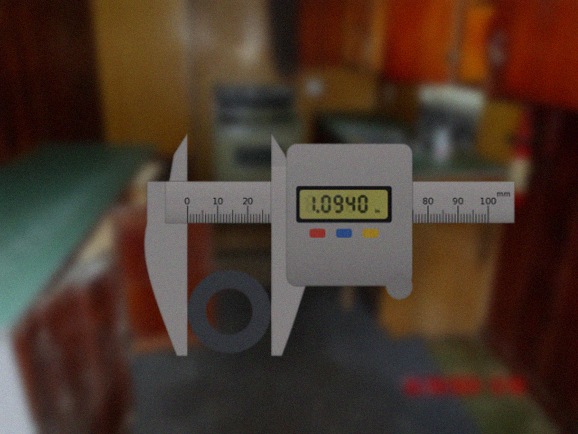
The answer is 1.0940 in
